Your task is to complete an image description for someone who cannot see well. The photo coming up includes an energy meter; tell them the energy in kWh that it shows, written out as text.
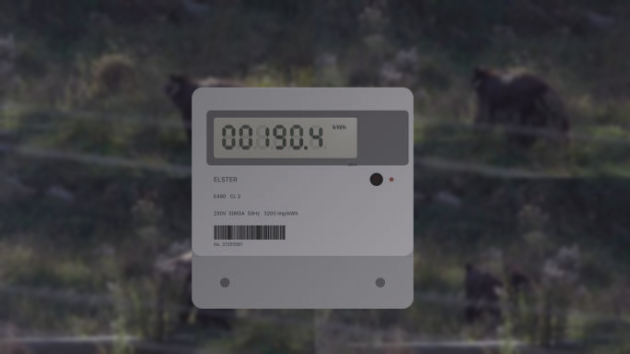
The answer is 190.4 kWh
